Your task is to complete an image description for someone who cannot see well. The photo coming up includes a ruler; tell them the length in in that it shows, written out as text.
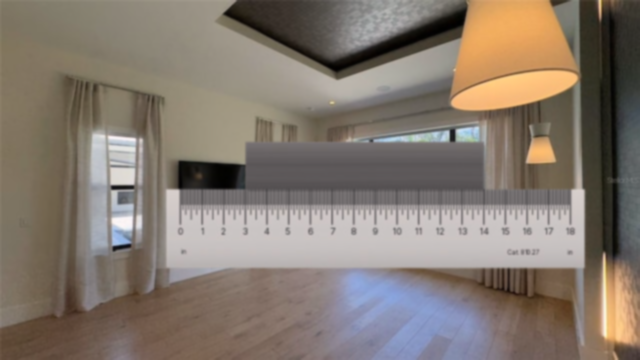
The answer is 11 in
